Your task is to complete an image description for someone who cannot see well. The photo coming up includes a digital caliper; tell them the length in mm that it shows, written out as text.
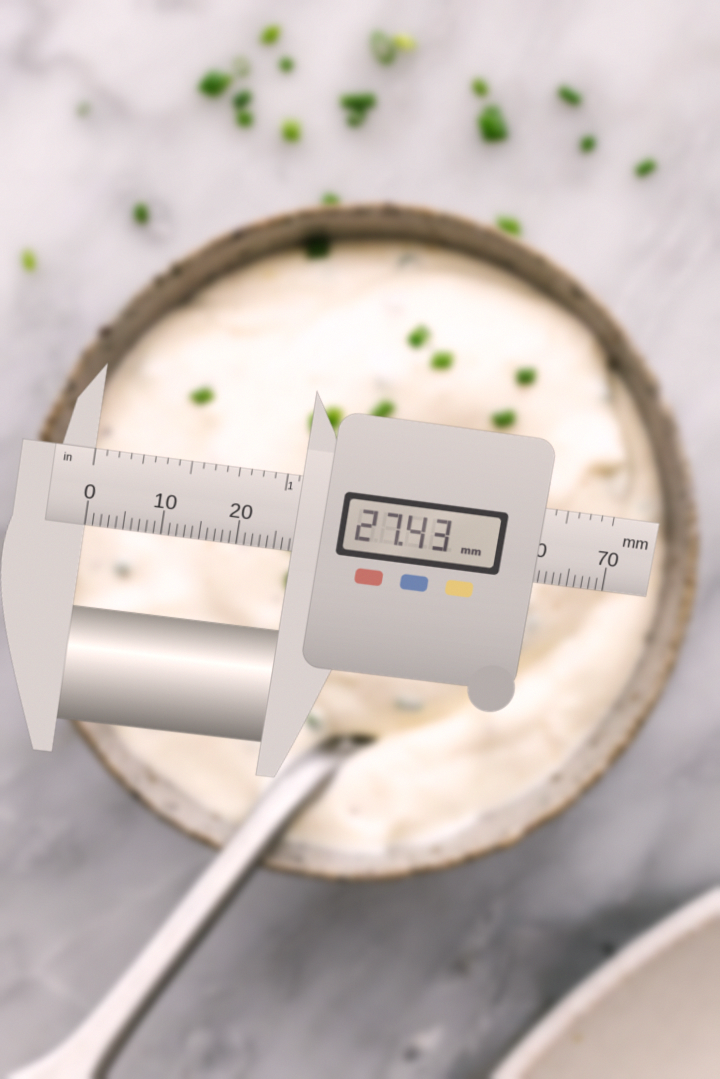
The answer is 27.43 mm
